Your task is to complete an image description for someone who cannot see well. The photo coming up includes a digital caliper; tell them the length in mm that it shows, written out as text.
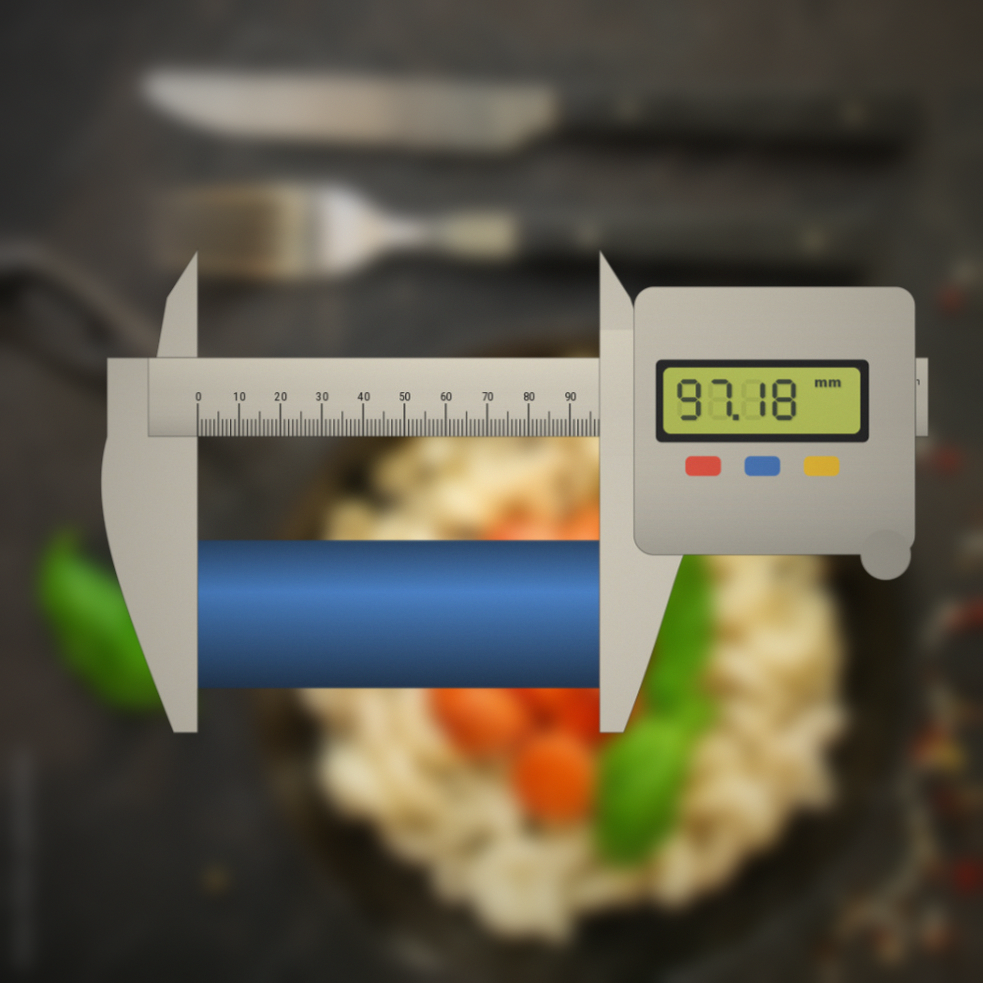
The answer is 97.18 mm
